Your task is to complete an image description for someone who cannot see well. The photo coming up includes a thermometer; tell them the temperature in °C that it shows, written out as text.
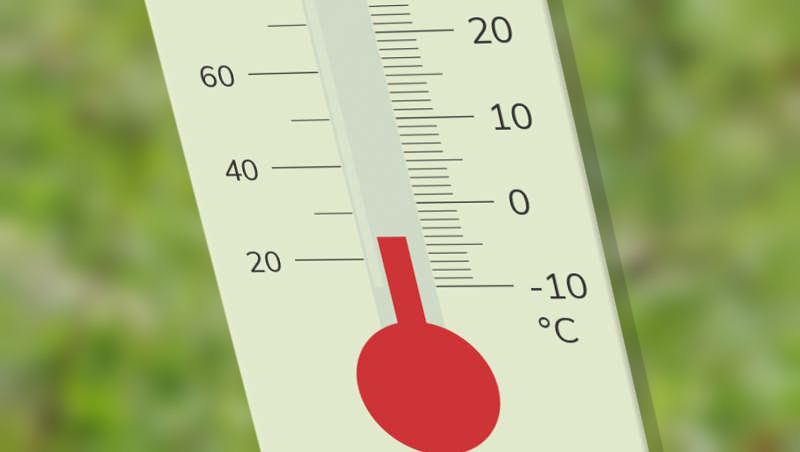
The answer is -4 °C
